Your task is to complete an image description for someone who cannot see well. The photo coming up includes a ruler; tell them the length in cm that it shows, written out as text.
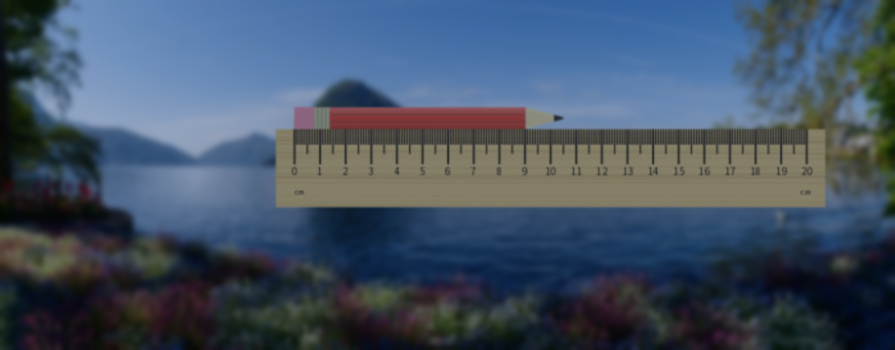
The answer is 10.5 cm
